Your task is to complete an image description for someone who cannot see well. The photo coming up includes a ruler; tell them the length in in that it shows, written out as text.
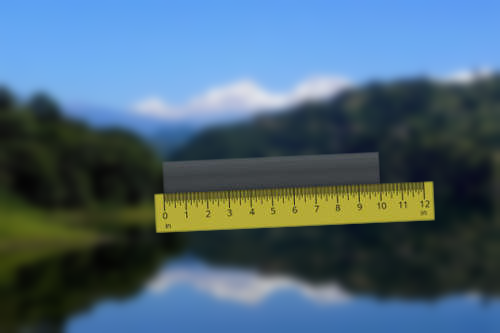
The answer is 10 in
